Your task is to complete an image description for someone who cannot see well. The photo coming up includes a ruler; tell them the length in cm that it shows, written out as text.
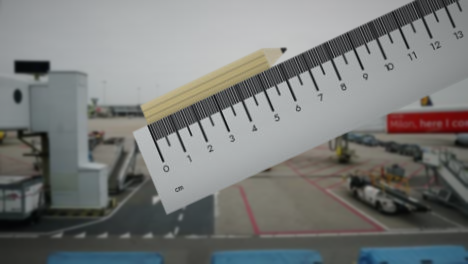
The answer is 6.5 cm
